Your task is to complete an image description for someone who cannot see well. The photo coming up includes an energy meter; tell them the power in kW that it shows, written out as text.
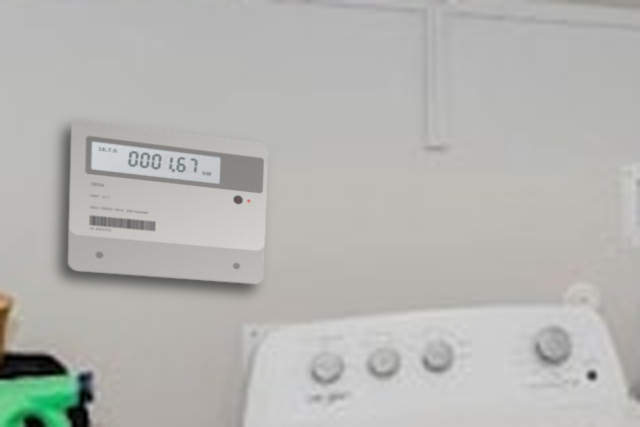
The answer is 1.67 kW
